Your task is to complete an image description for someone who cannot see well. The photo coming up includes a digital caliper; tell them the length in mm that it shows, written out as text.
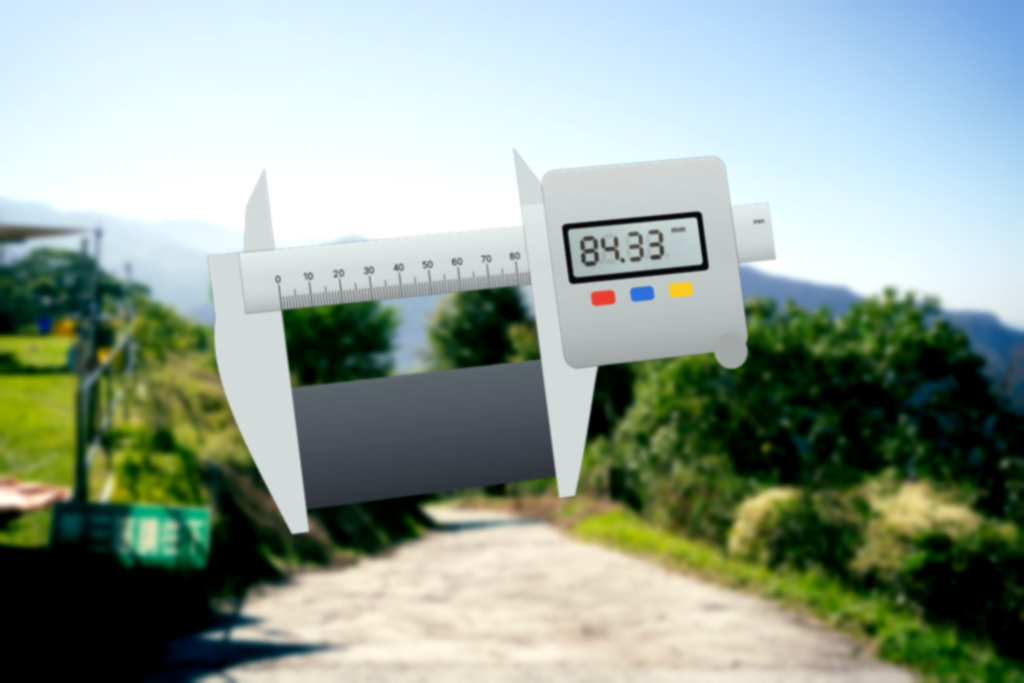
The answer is 84.33 mm
